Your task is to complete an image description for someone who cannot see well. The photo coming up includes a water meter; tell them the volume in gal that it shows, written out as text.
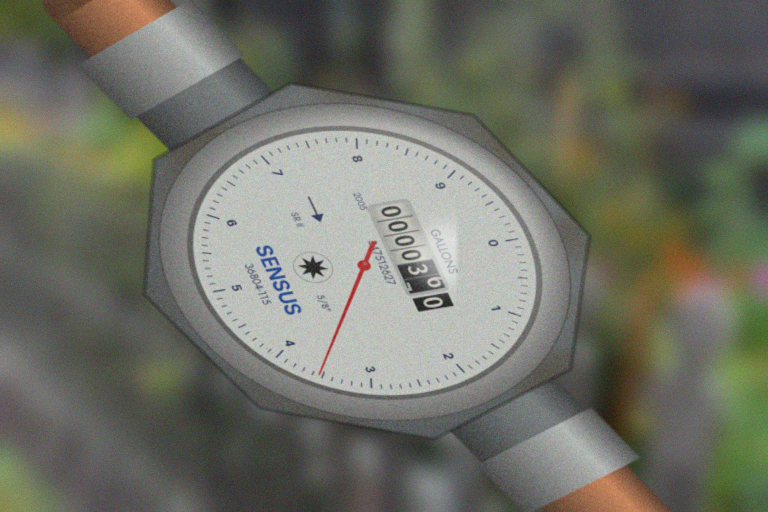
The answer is 363.5 gal
